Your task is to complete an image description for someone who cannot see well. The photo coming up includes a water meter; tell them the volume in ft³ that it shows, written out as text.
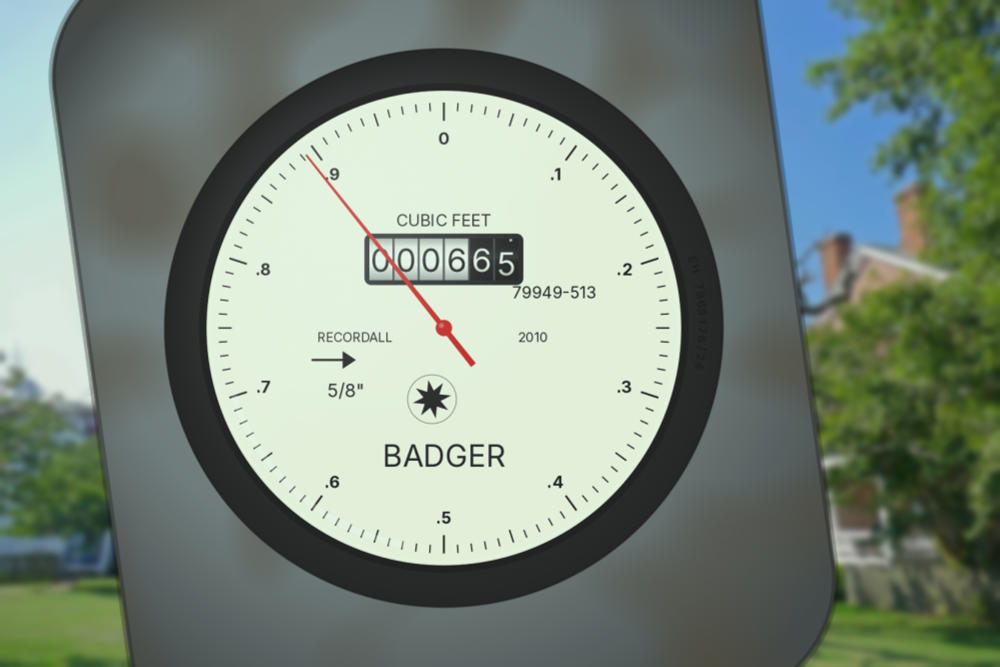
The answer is 664.89 ft³
